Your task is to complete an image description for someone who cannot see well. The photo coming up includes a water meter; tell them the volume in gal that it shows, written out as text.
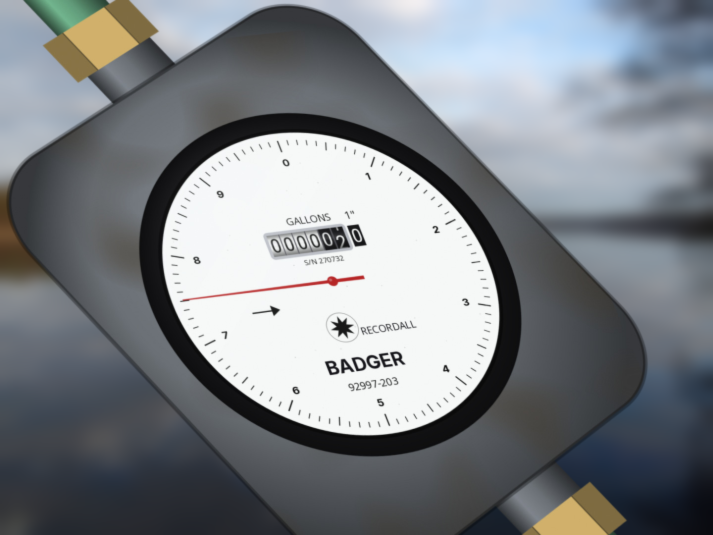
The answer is 17.5 gal
